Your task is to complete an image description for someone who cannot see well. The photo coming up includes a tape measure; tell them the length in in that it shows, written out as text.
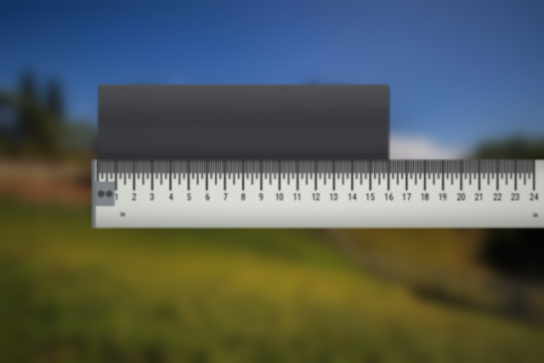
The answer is 16 in
